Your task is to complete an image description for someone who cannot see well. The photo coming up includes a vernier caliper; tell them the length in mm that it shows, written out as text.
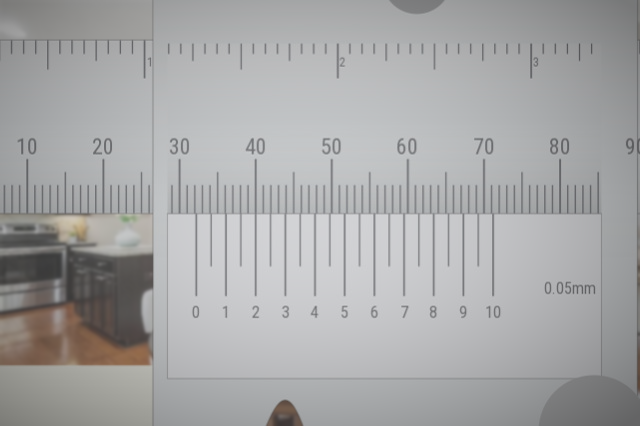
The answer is 32.2 mm
